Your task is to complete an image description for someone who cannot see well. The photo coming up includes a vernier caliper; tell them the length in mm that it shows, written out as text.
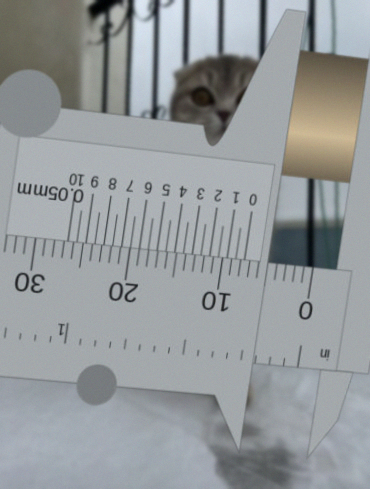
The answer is 7.6 mm
